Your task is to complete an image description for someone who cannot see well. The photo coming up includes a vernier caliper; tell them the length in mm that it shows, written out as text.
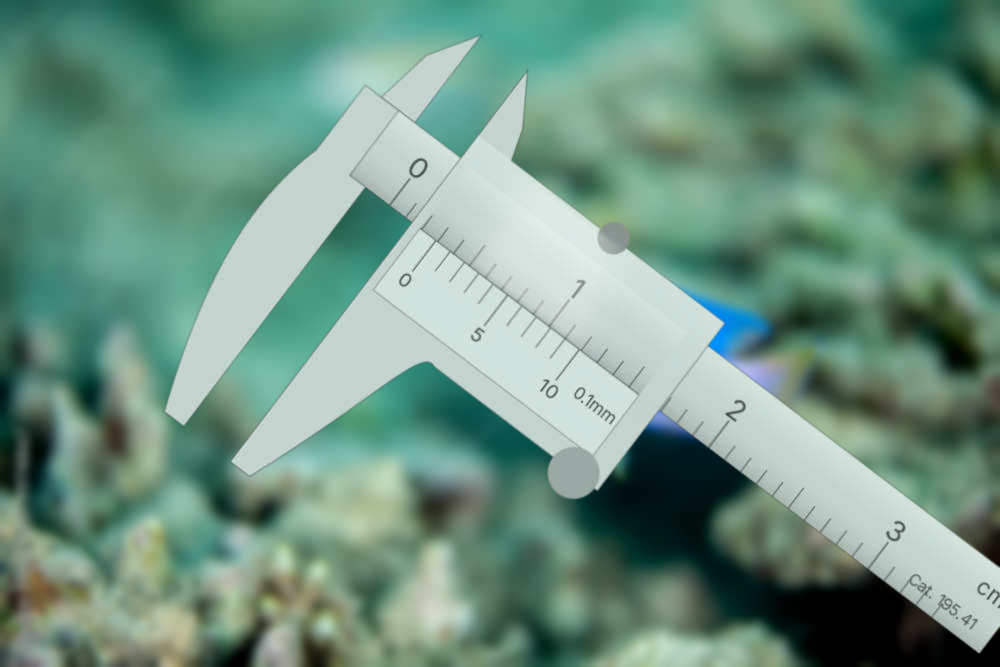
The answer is 2.9 mm
